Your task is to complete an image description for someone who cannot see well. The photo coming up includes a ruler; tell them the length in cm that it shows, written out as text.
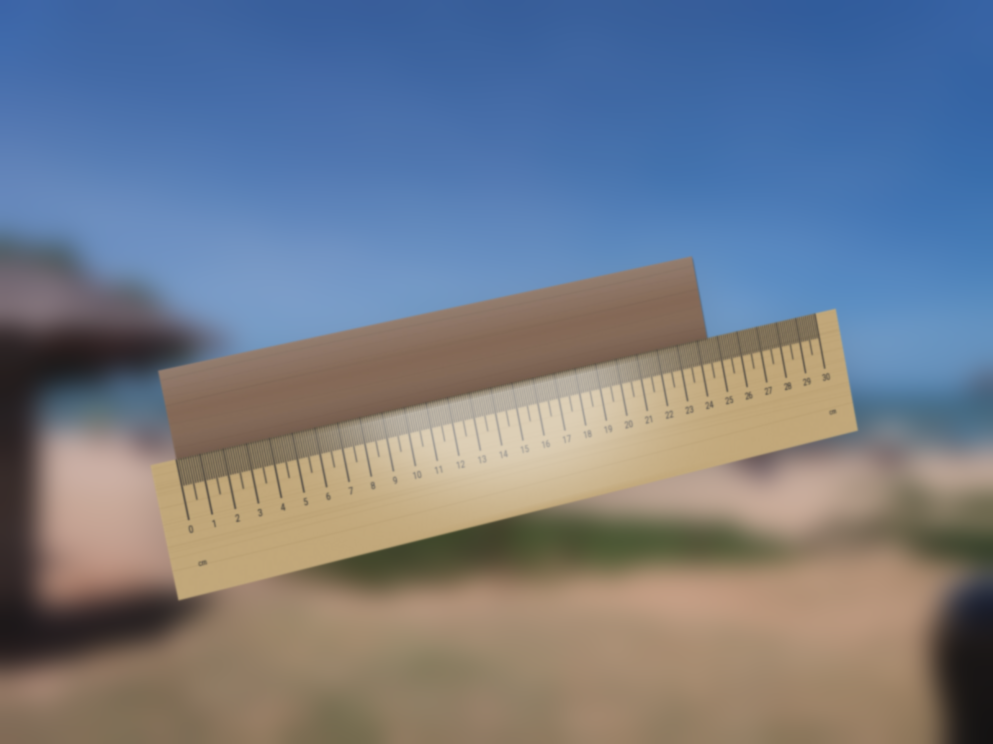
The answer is 24.5 cm
